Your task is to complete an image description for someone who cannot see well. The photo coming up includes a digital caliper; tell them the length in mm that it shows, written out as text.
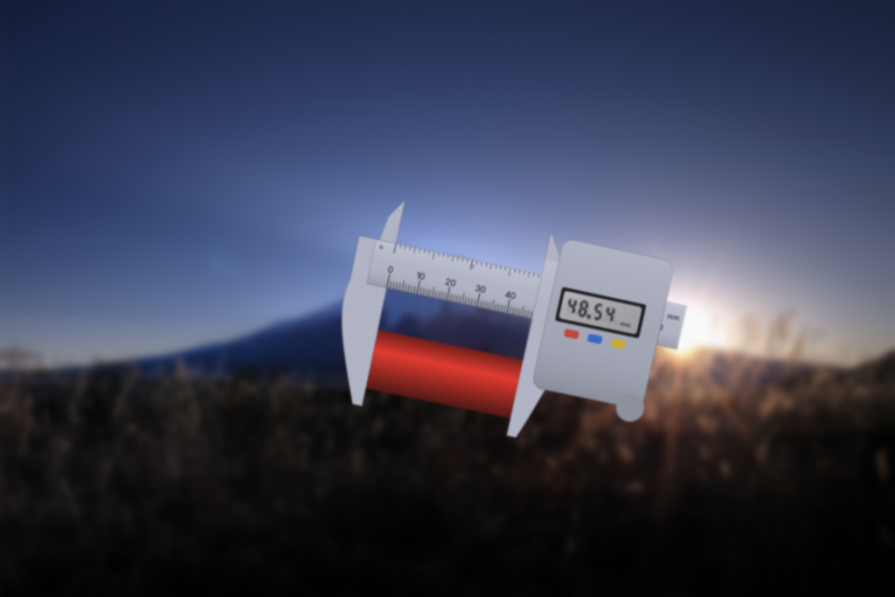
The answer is 48.54 mm
